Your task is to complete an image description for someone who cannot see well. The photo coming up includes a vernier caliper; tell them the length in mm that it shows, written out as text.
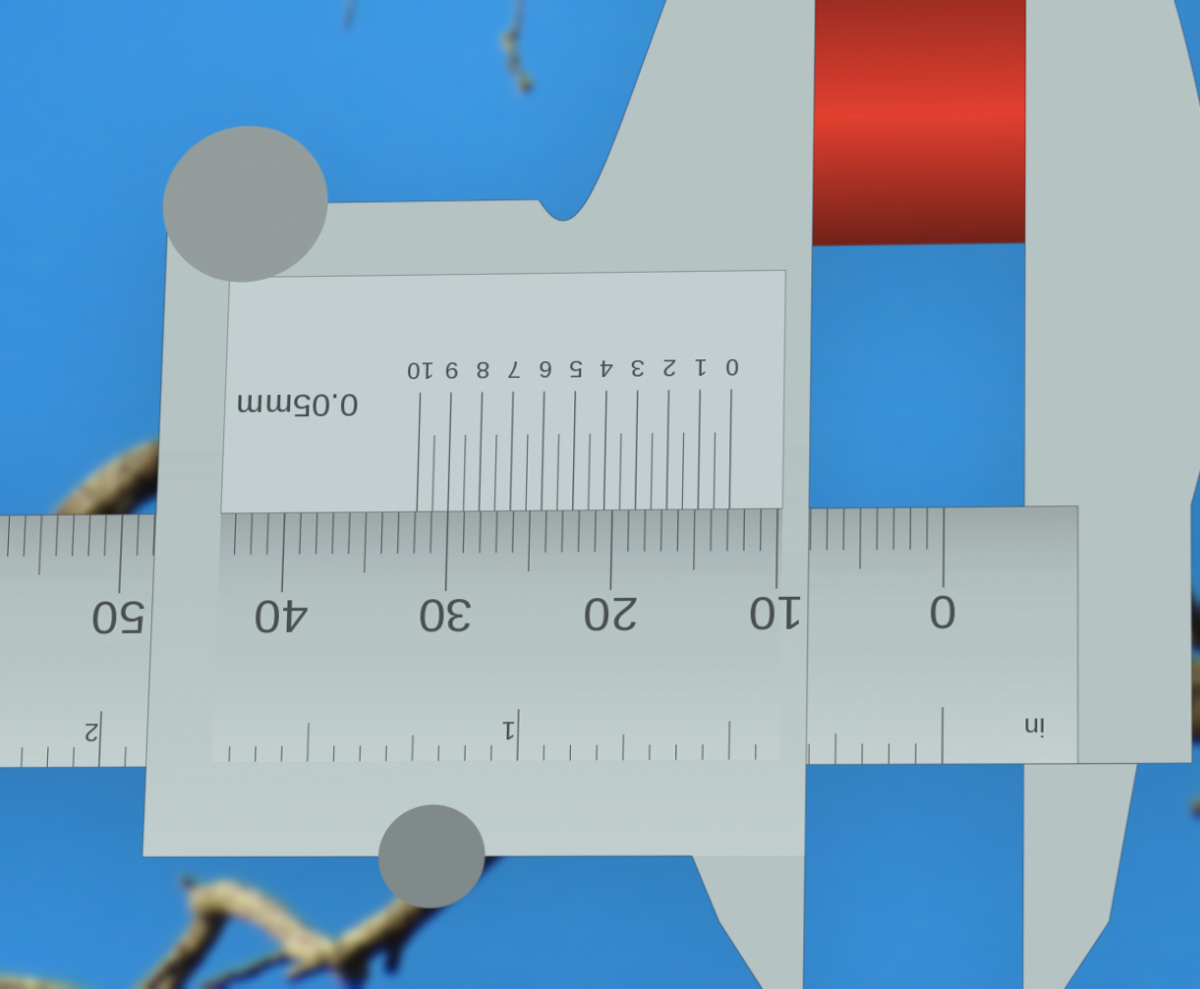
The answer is 12.9 mm
